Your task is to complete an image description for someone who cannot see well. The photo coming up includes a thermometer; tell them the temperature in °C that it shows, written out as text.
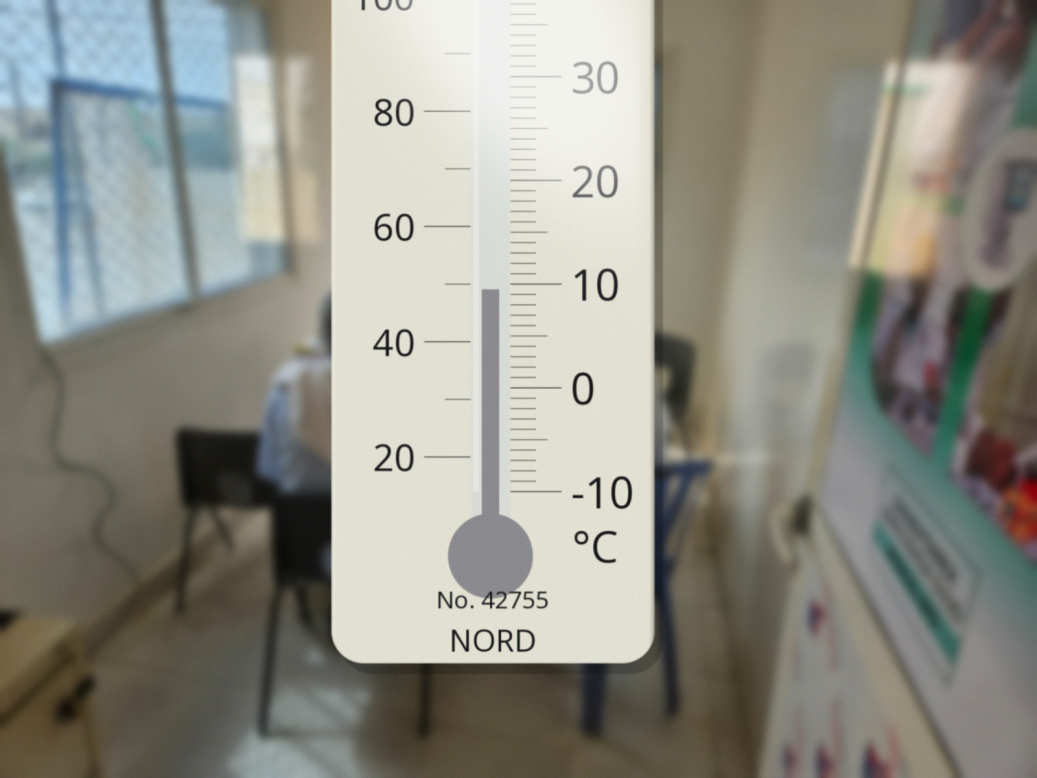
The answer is 9.5 °C
